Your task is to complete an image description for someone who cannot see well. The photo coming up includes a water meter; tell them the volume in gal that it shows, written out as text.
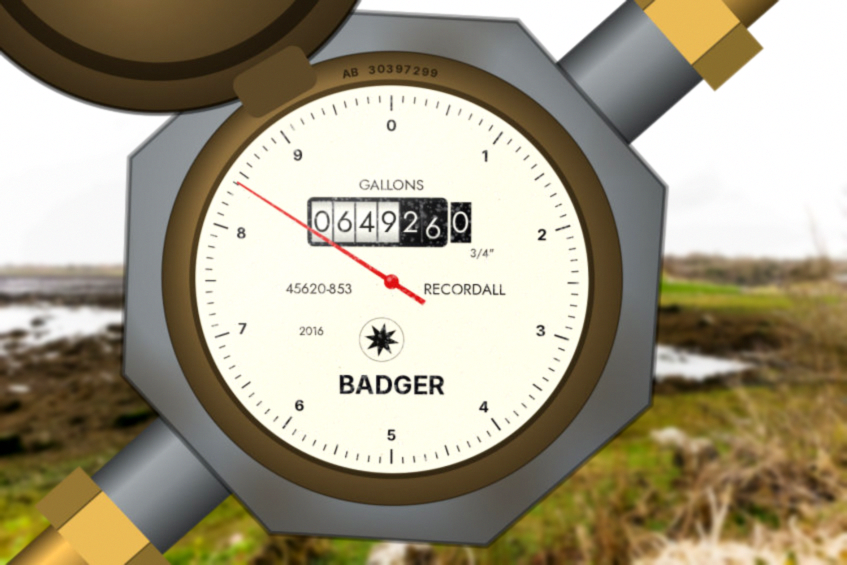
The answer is 649258.4 gal
